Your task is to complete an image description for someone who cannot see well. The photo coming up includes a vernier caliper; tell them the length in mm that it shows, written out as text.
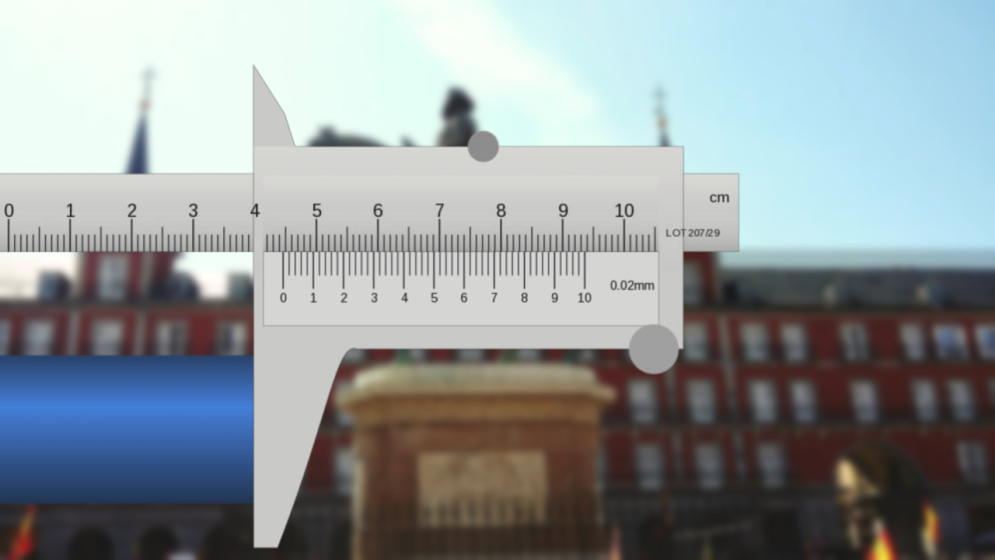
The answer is 44.6 mm
